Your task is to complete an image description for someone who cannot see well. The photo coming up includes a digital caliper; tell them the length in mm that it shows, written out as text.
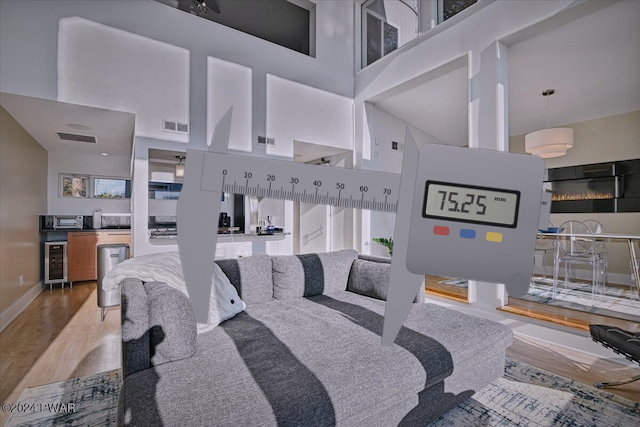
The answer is 75.25 mm
